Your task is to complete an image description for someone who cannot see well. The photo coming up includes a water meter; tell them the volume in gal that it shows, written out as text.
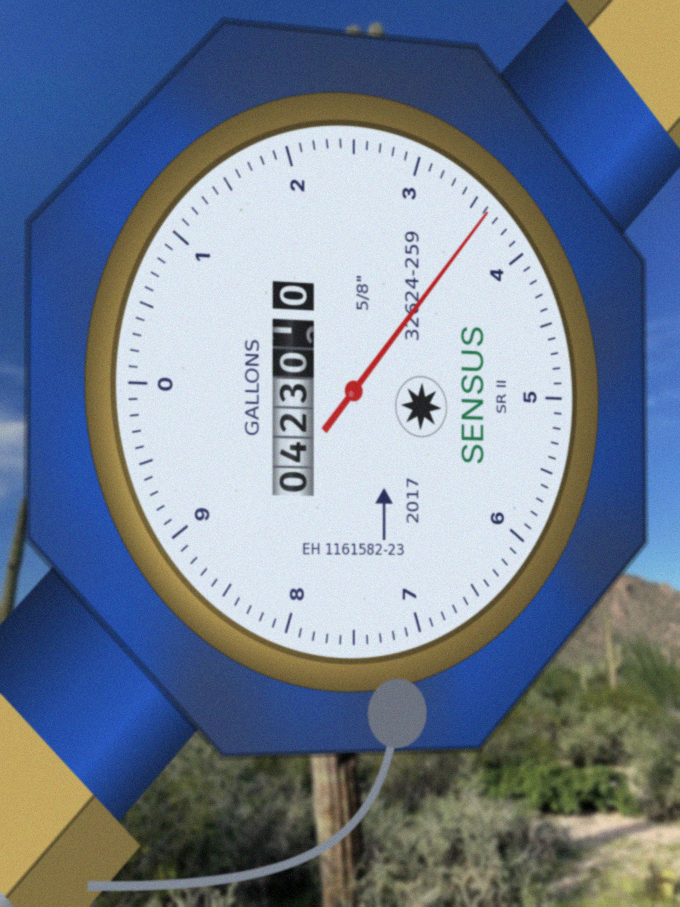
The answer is 423013.6 gal
